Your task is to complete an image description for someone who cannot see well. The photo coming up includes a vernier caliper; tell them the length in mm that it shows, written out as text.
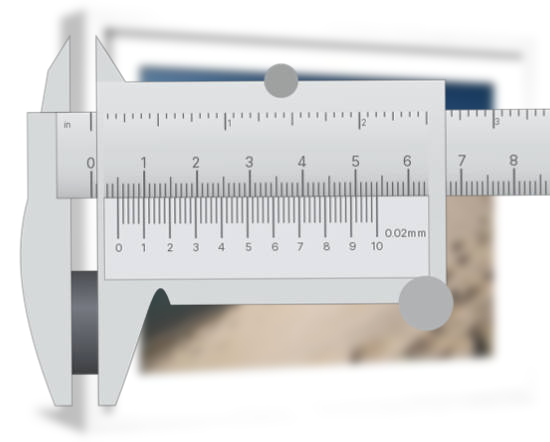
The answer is 5.0 mm
